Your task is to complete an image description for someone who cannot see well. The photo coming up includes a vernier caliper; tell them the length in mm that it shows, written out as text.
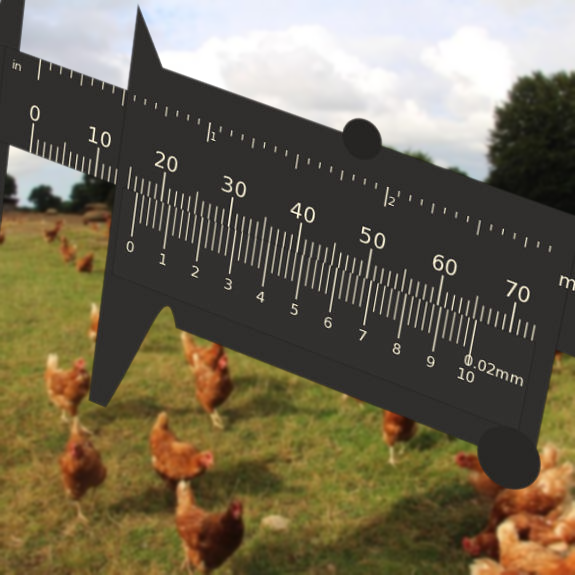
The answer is 16.4 mm
